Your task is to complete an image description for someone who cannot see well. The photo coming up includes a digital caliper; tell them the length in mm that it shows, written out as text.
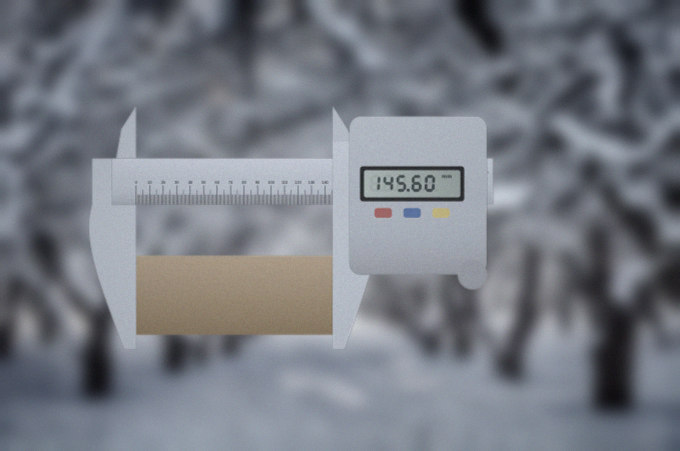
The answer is 145.60 mm
